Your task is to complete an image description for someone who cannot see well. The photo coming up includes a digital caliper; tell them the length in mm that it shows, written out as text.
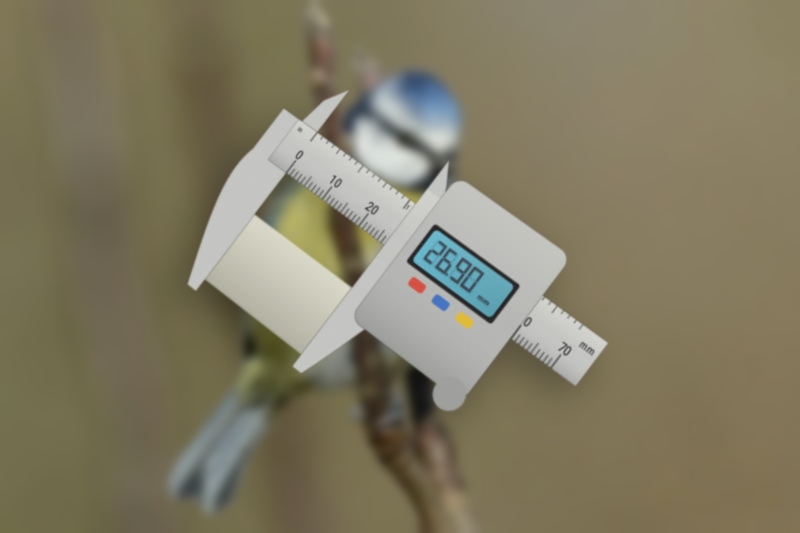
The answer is 26.90 mm
